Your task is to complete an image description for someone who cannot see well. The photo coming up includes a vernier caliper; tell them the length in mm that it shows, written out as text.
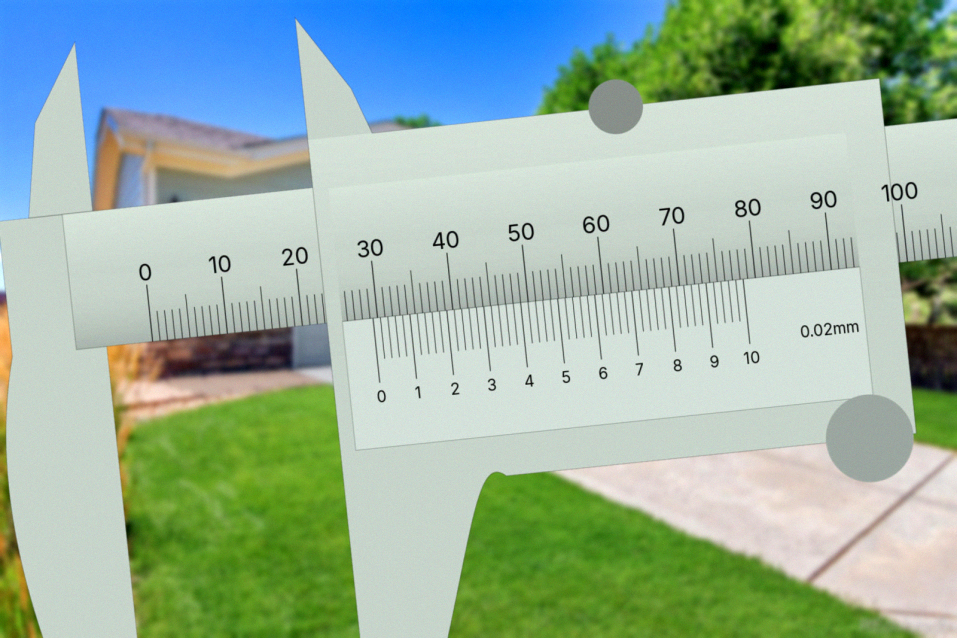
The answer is 29.4 mm
